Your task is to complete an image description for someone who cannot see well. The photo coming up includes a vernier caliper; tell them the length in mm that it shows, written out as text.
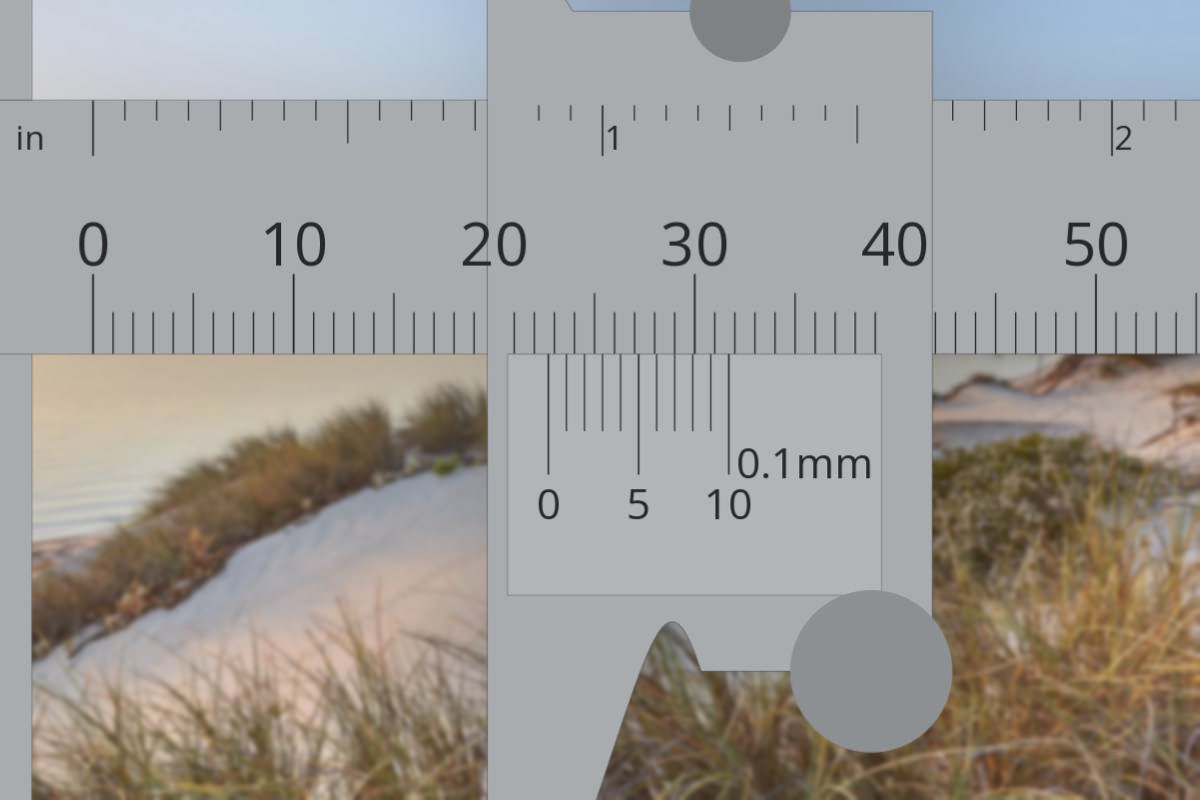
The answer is 22.7 mm
